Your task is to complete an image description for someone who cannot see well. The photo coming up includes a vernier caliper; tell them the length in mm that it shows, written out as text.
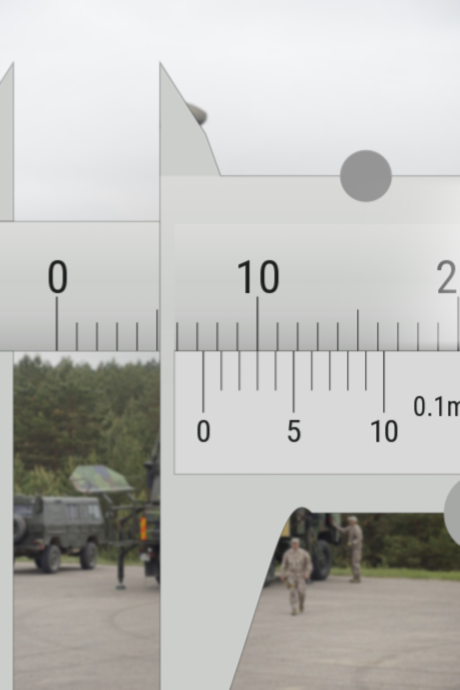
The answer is 7.3 mm
